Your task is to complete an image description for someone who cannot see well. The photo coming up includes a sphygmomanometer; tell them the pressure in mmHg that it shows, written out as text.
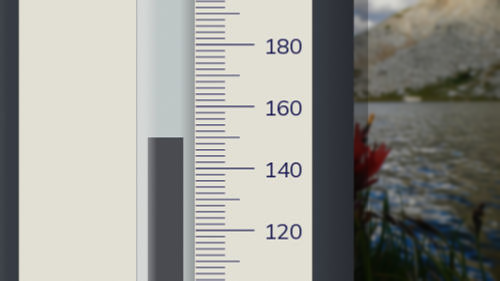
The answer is 150 mmHg
